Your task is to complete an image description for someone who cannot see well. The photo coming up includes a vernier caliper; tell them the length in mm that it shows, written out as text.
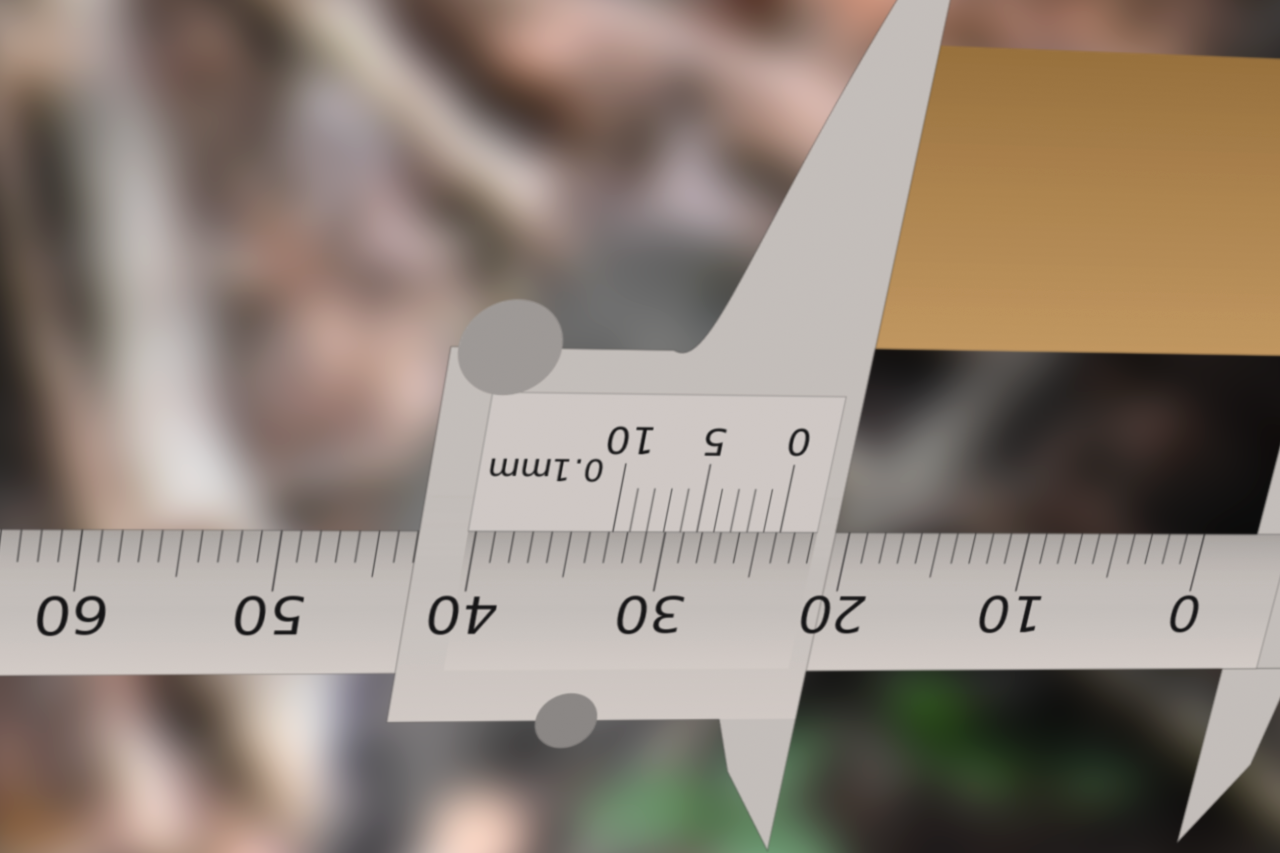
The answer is 23.8 mm
